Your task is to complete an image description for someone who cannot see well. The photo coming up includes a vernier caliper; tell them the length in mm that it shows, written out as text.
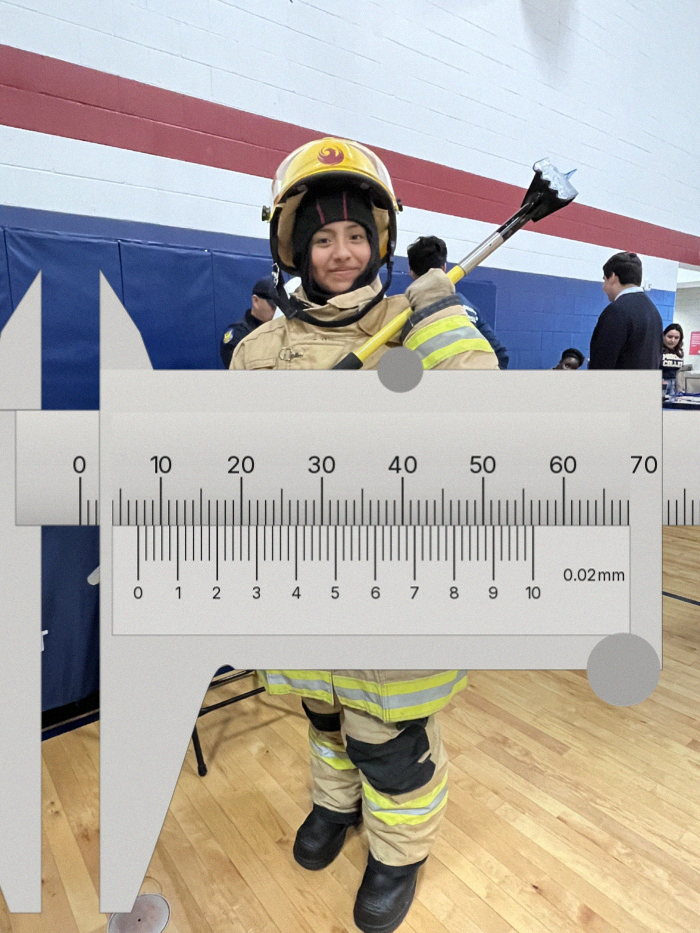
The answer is 7.2 mm
